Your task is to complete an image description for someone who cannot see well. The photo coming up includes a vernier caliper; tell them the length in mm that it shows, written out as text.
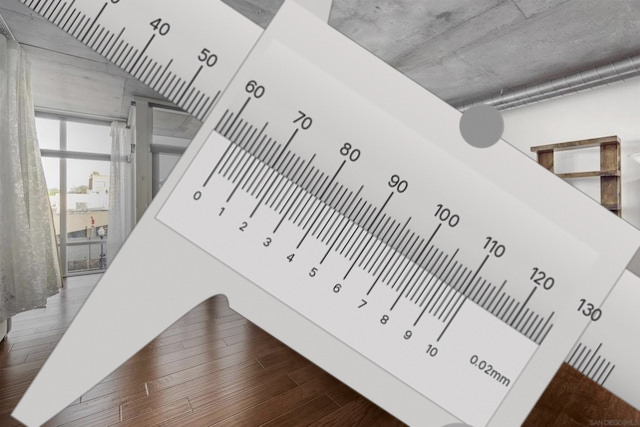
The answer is 61.8 mm
